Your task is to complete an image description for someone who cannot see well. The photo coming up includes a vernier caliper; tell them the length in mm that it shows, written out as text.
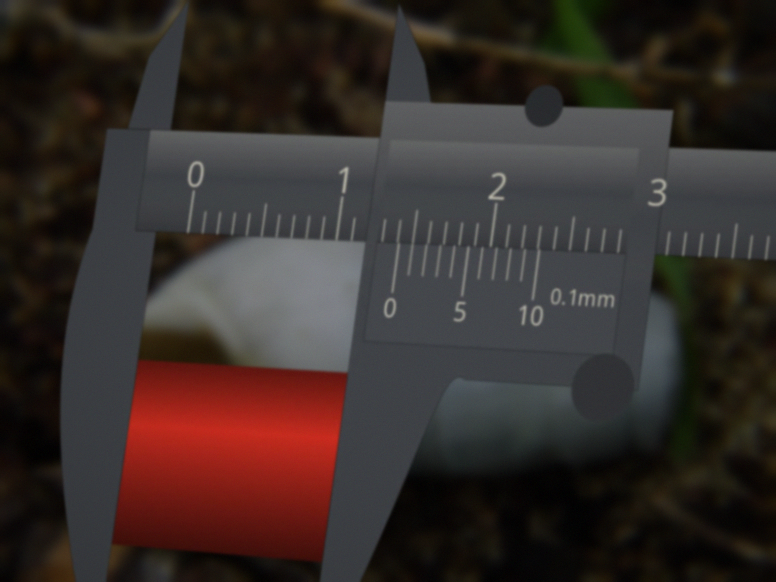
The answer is 14.1 mm
